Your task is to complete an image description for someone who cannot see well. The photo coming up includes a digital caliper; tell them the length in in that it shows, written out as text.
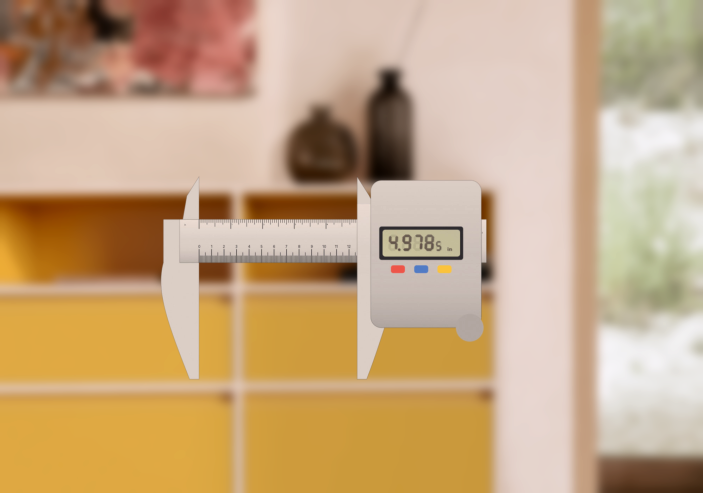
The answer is 4.9785 in
